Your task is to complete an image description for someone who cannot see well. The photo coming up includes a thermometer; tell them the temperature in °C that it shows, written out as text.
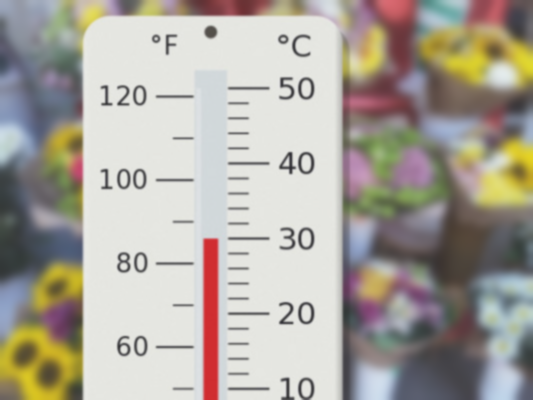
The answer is 30 °C
